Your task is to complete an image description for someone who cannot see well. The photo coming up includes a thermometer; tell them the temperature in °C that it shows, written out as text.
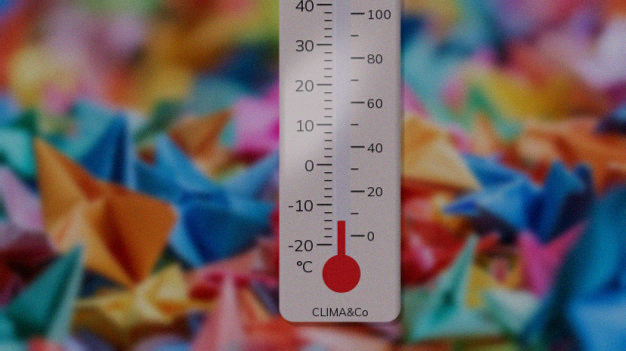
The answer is -14 °C
